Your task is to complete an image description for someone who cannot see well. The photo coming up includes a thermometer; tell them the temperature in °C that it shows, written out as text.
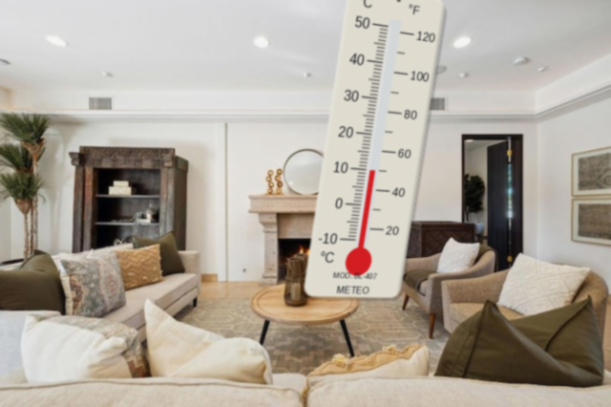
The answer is 10 °C
